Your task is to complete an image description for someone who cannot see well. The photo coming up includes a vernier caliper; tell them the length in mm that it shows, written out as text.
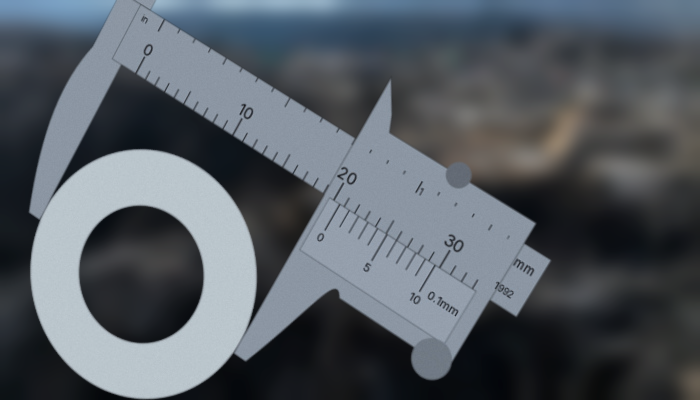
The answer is 20.6 mm
